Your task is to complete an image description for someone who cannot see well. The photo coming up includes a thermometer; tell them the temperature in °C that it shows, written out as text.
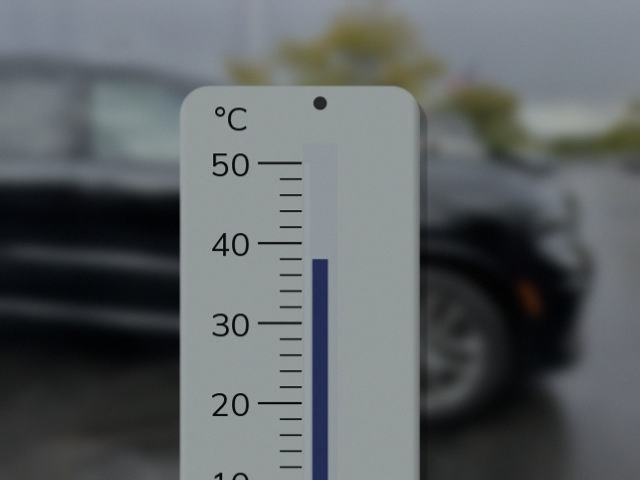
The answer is 38 °C
